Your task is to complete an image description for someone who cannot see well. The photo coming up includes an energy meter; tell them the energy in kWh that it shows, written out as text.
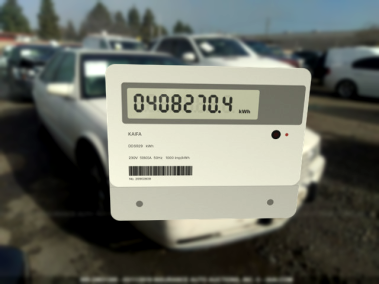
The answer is 408270.4 kWh
